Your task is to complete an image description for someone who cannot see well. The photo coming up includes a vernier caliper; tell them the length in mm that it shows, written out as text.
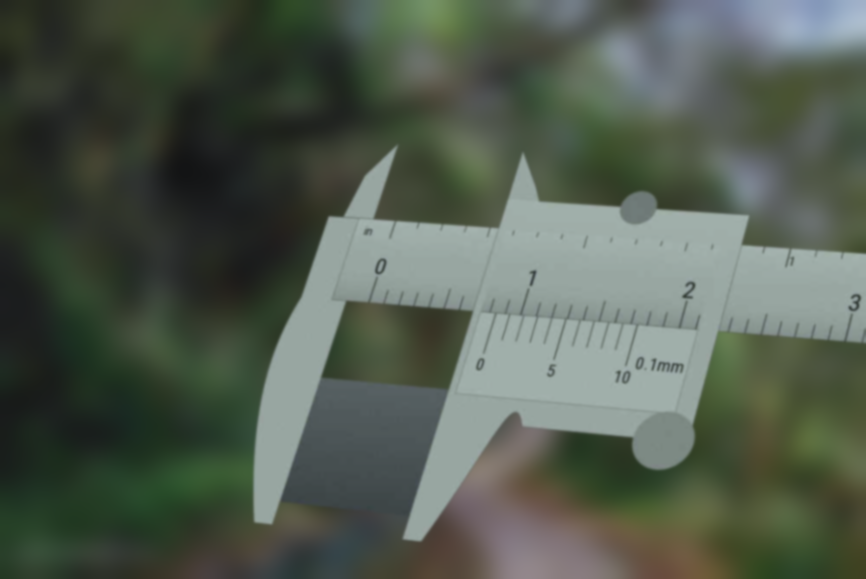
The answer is 8.4 mm
